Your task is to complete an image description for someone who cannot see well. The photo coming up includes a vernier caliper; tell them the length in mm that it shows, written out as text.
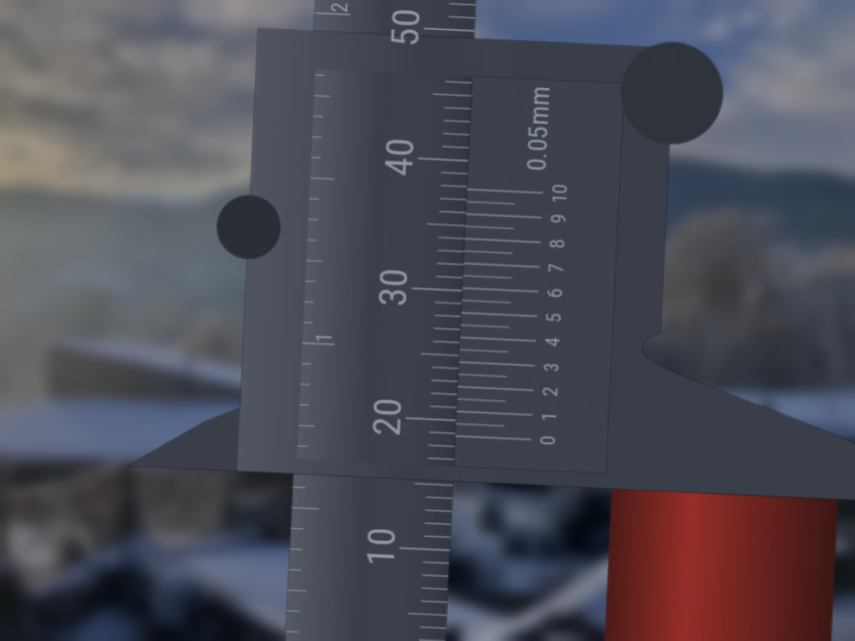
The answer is 18.8 mm
